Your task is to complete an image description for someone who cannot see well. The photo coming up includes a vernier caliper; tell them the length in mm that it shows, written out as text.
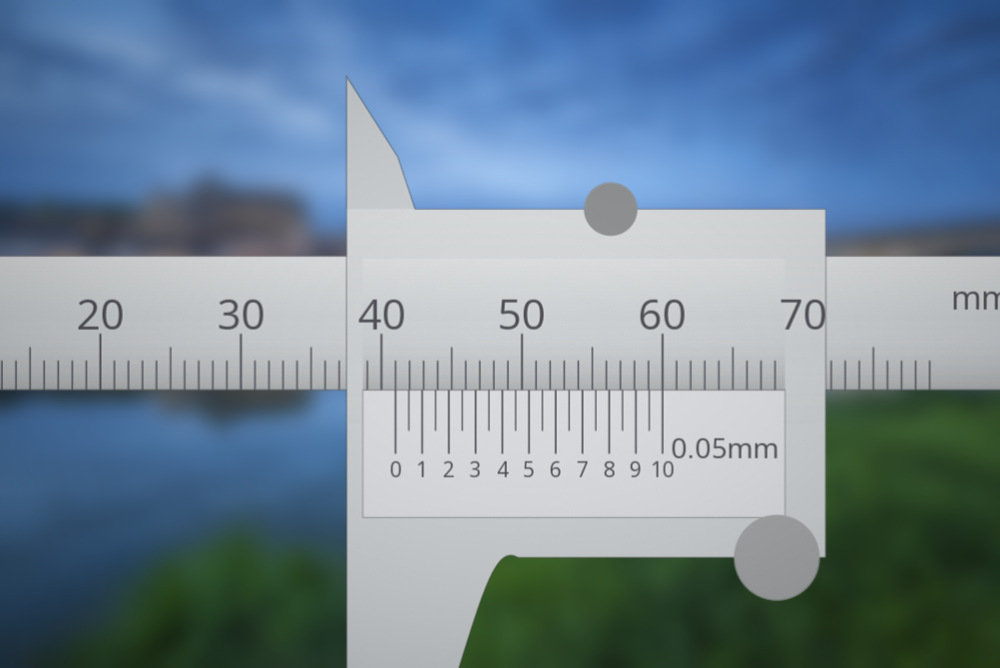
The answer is 41.0 mm
